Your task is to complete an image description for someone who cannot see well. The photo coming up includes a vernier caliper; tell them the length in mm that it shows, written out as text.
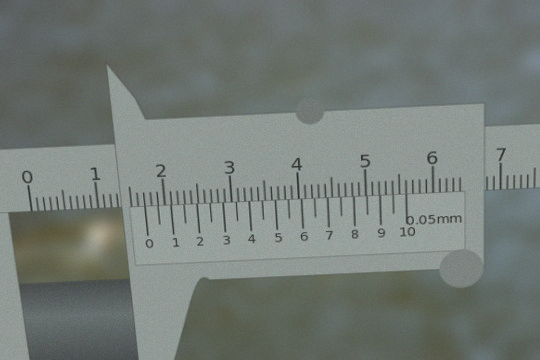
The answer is 17.0 mm
